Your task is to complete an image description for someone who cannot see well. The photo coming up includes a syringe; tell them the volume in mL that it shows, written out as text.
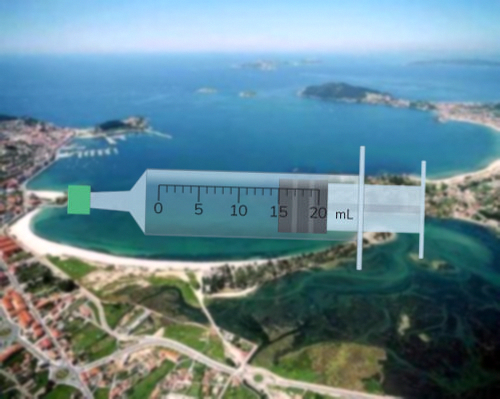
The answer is 15 mL
